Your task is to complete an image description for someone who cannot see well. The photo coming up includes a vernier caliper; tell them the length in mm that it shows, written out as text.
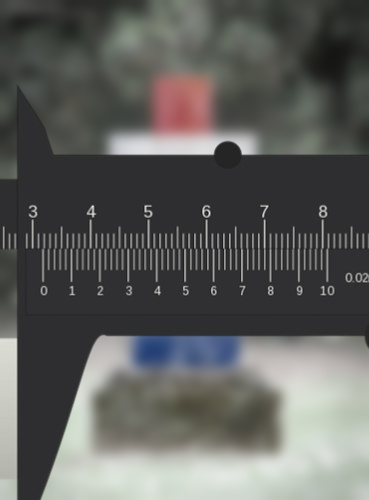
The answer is 31.8 mm
